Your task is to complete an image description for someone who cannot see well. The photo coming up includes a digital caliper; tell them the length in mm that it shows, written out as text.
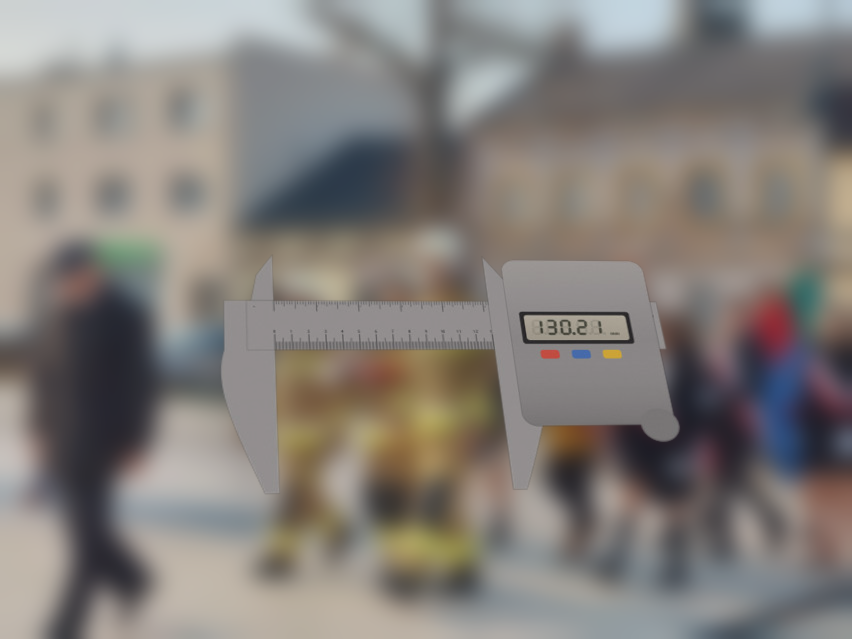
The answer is 130.21 mm
